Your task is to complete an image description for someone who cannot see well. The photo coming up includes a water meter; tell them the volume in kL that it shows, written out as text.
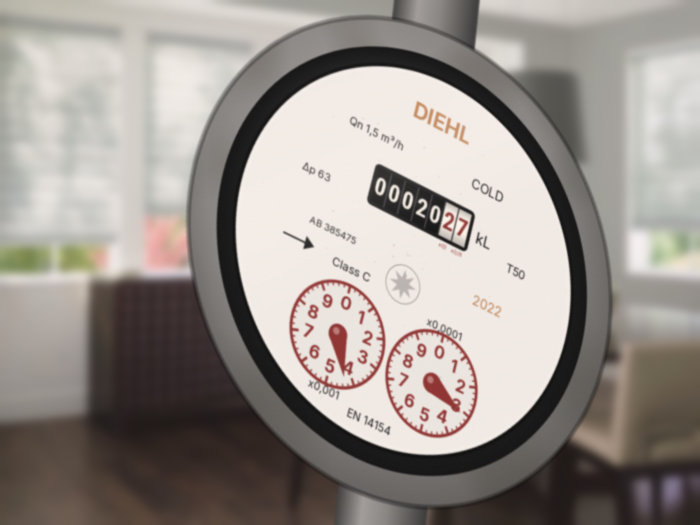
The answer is 20.2743 kL
